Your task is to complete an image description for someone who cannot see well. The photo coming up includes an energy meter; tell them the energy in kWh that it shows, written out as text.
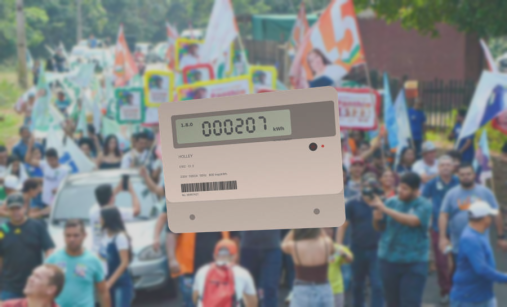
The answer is 207 kWh
